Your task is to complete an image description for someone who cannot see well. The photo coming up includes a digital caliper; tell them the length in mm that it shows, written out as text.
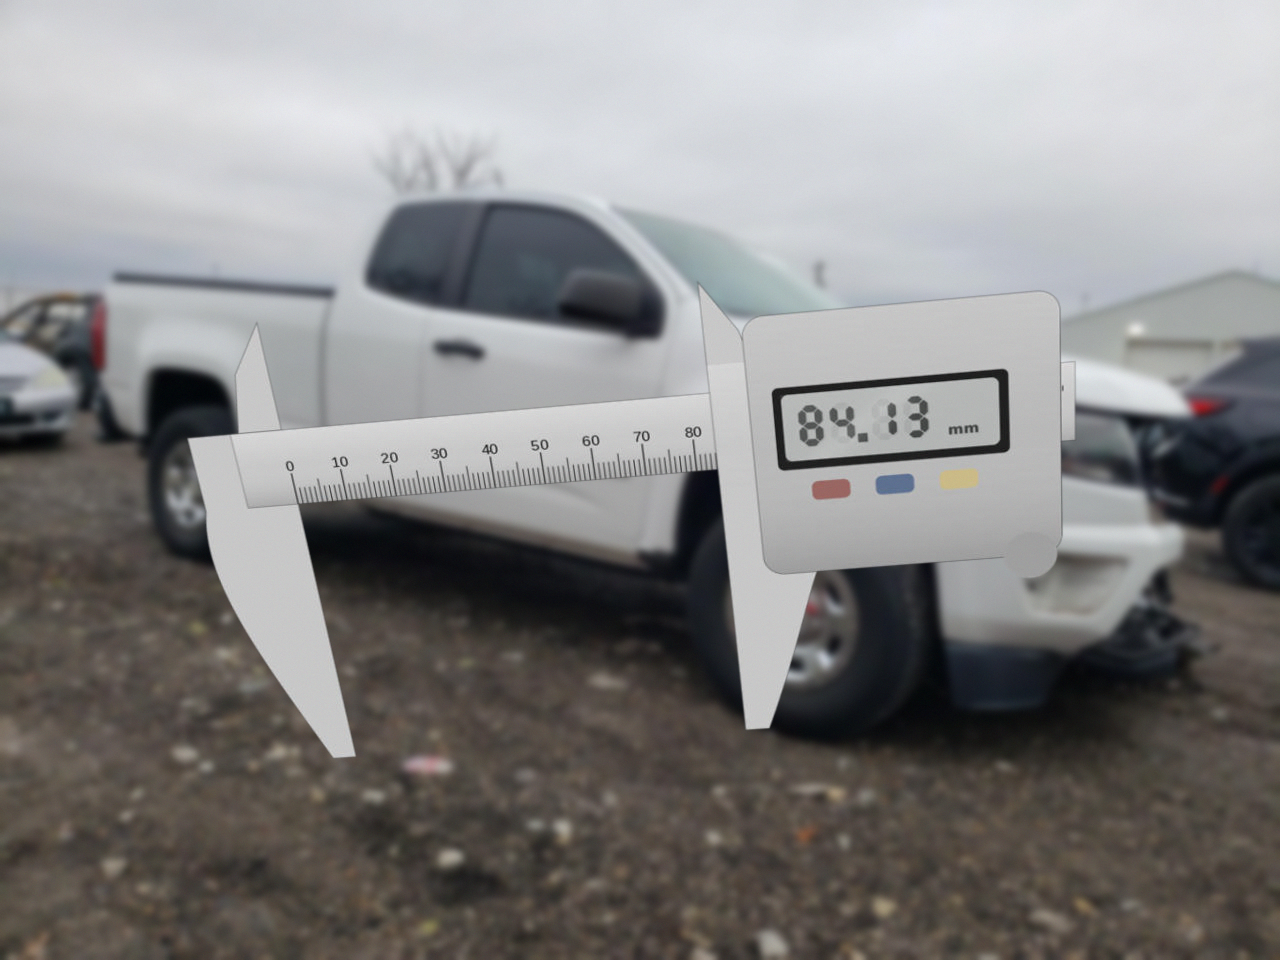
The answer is 84.13 mm
